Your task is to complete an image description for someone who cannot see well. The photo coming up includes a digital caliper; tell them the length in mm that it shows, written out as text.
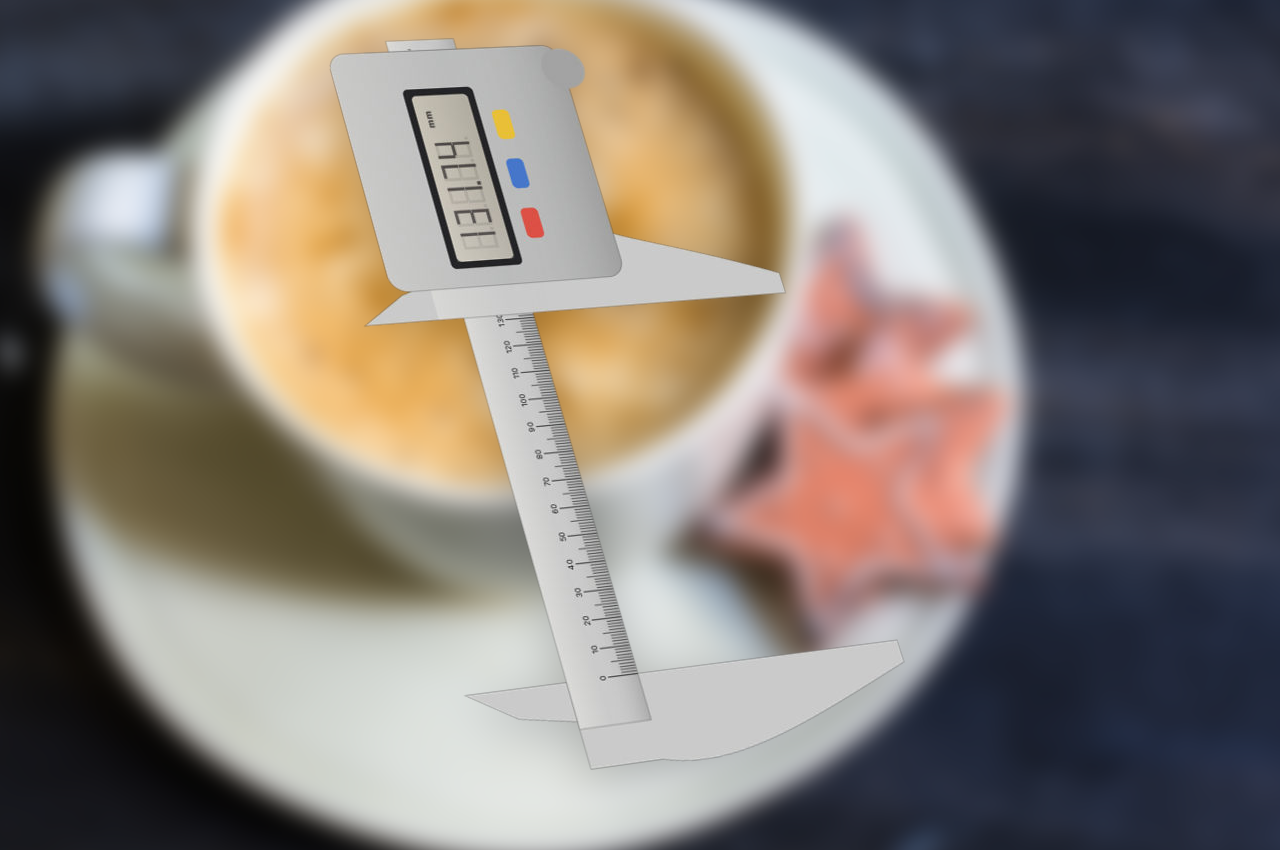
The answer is 131.74 mm
